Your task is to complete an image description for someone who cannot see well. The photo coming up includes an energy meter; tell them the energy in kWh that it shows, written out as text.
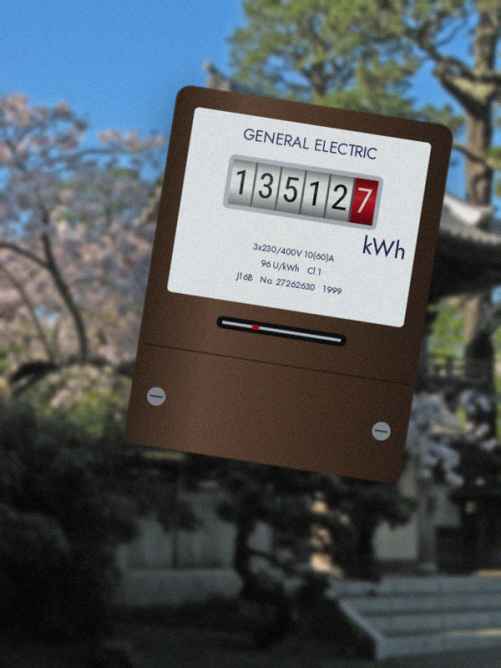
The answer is 13512.7 kWh
